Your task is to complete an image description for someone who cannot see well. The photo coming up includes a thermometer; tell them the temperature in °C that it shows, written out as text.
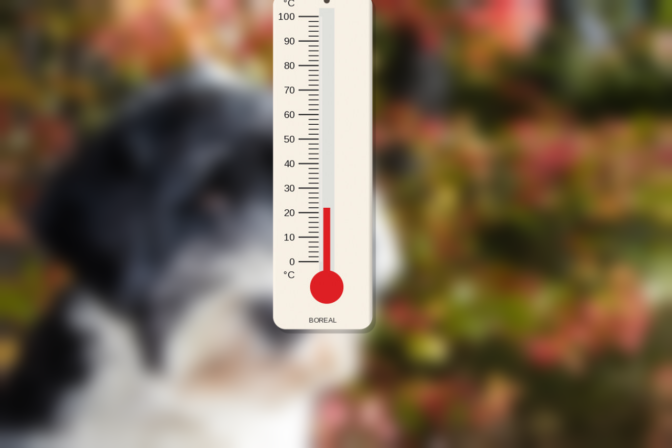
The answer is 22 °C
